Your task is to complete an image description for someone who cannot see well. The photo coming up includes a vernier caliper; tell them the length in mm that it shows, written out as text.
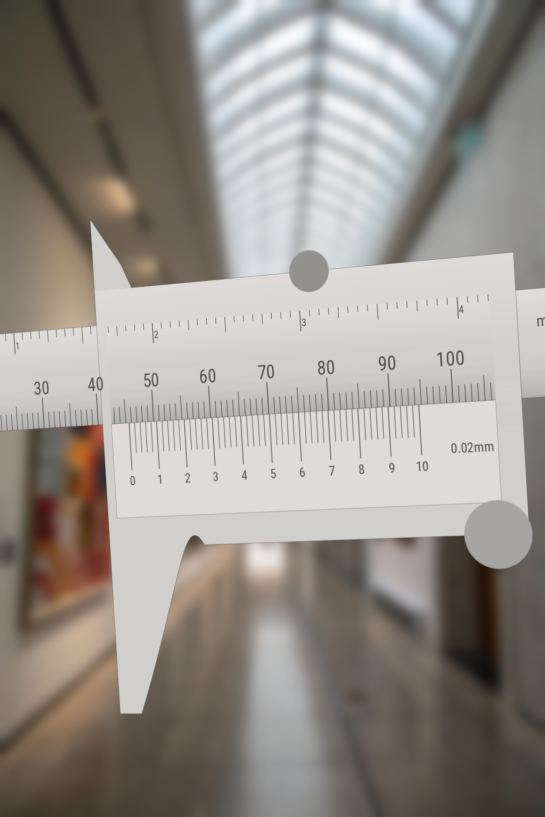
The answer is 45.6 mm
